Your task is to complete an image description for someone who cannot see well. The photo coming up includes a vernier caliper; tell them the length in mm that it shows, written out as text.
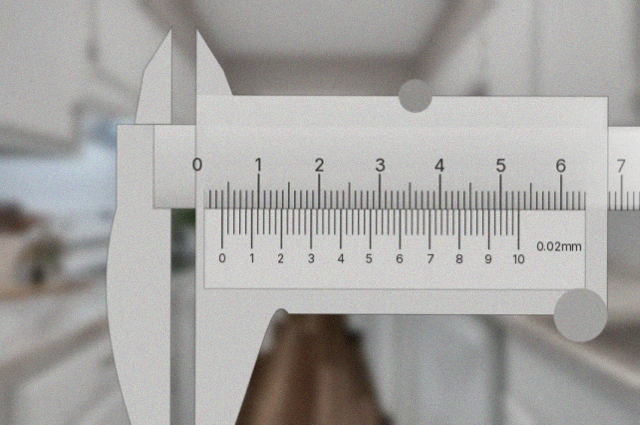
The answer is 4.0 mm
